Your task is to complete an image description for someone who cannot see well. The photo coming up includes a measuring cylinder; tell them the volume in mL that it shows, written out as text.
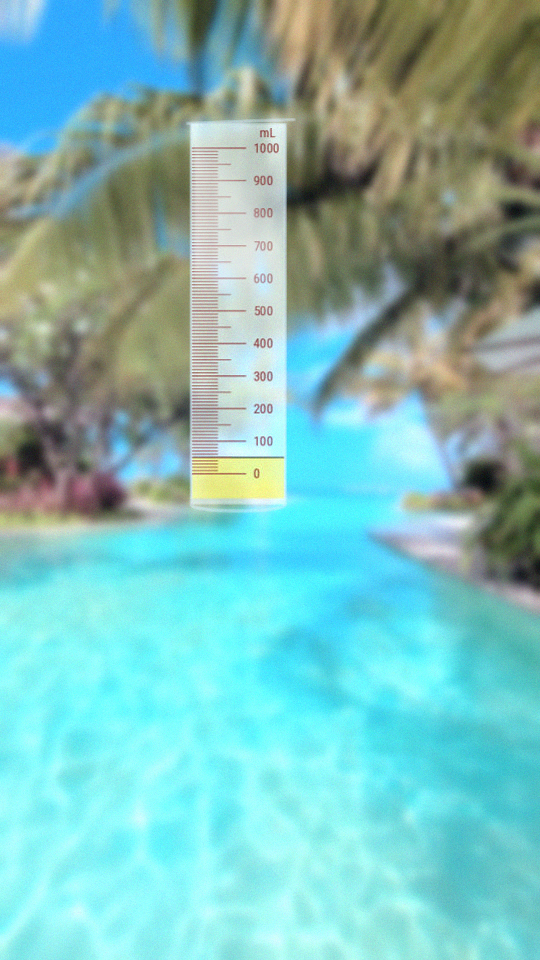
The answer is 50 mL
